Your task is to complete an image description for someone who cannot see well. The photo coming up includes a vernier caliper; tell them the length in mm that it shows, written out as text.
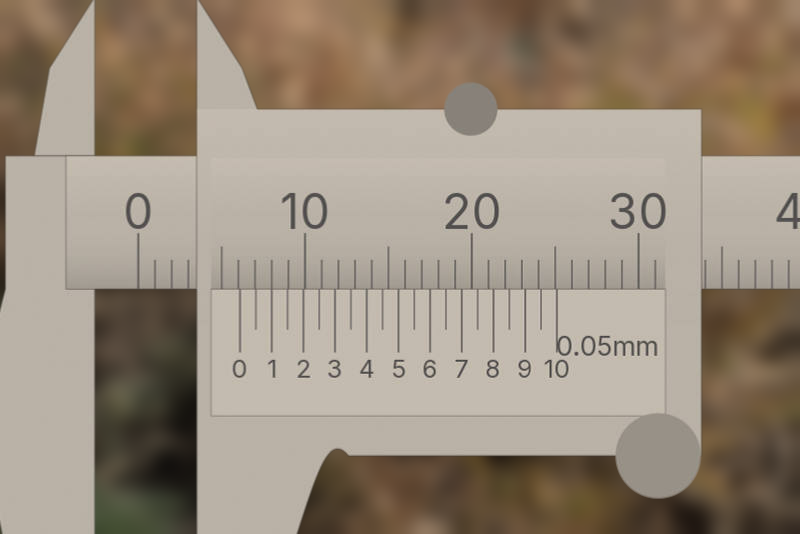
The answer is 6.1 mm
